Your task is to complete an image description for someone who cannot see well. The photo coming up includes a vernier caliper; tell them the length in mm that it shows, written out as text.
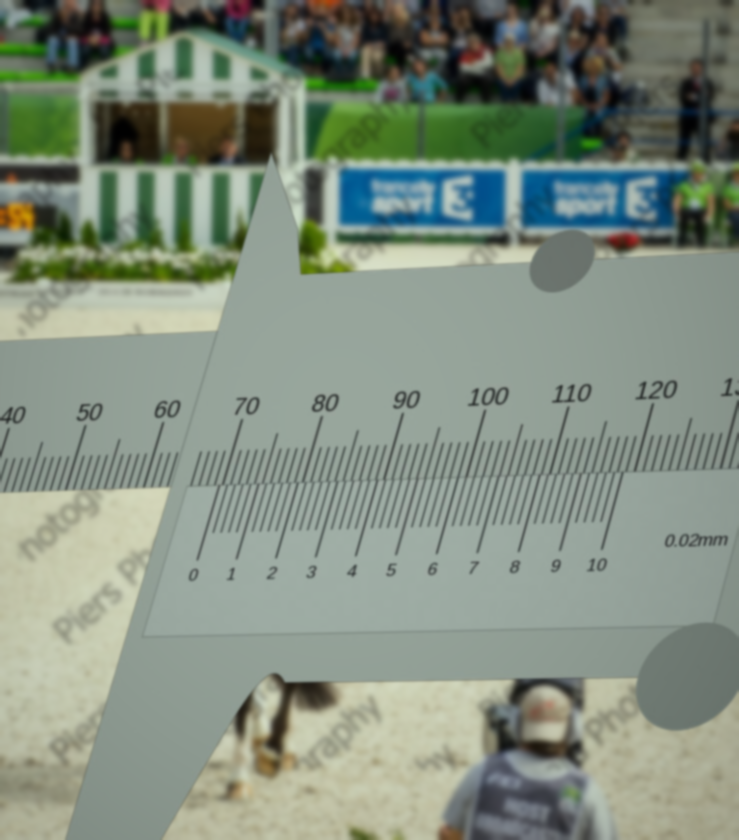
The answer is 69.6 mm
